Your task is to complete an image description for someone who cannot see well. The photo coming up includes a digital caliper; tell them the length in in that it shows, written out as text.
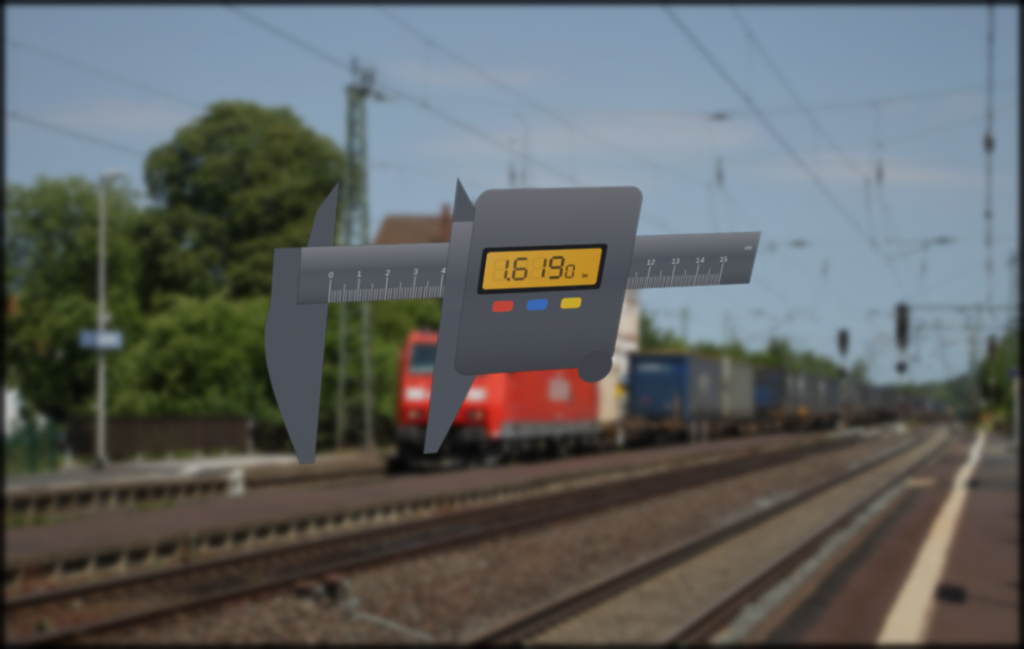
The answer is 1.6190 in
